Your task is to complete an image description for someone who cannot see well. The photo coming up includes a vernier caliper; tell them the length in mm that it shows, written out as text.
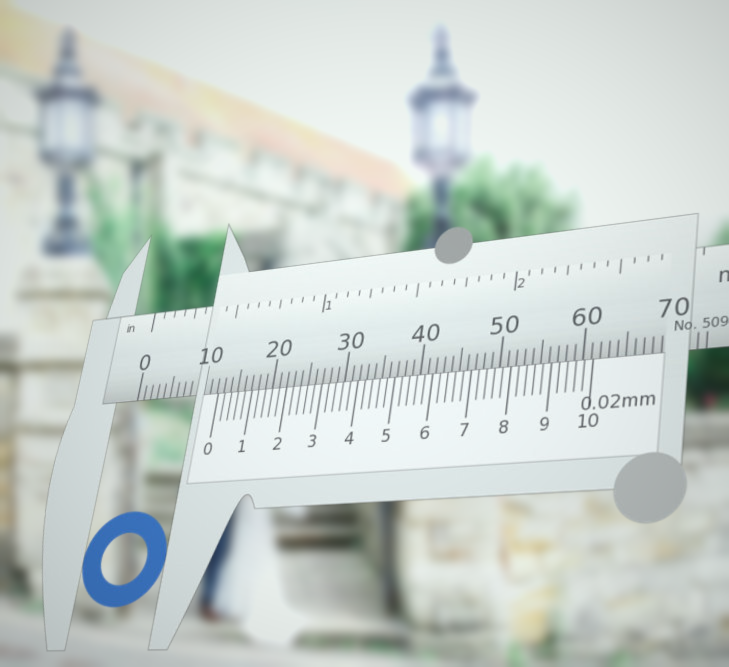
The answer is 12.2 mm
